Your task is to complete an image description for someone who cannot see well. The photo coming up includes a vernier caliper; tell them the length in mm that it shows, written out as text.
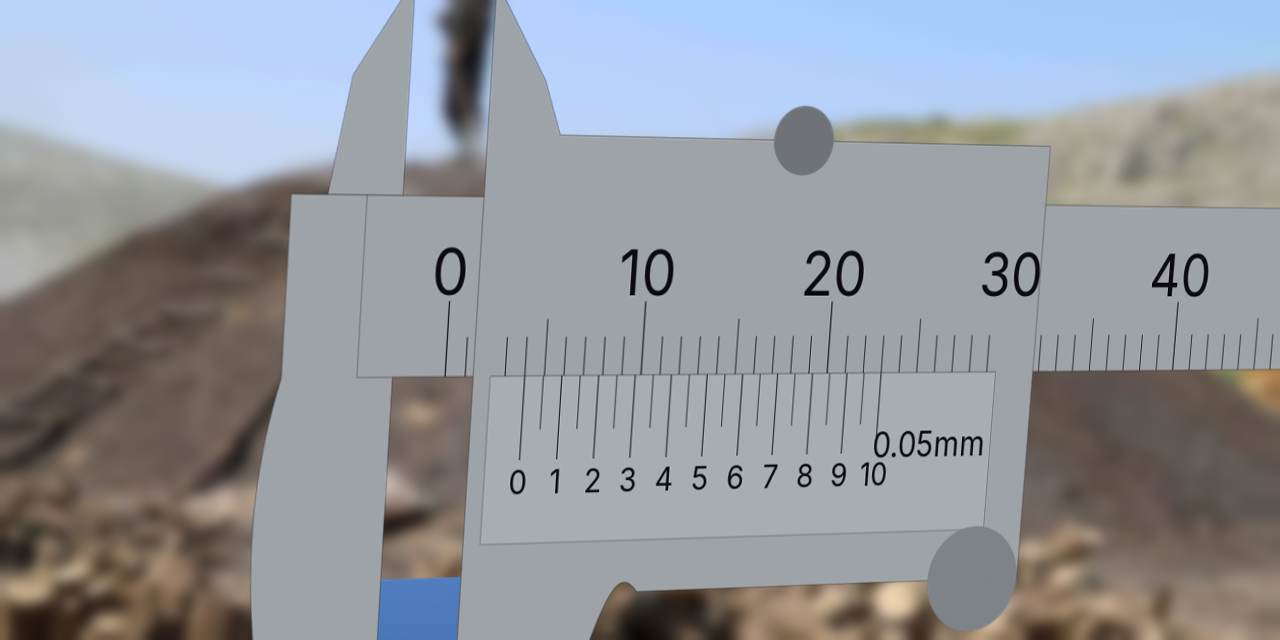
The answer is 4.0 mm
